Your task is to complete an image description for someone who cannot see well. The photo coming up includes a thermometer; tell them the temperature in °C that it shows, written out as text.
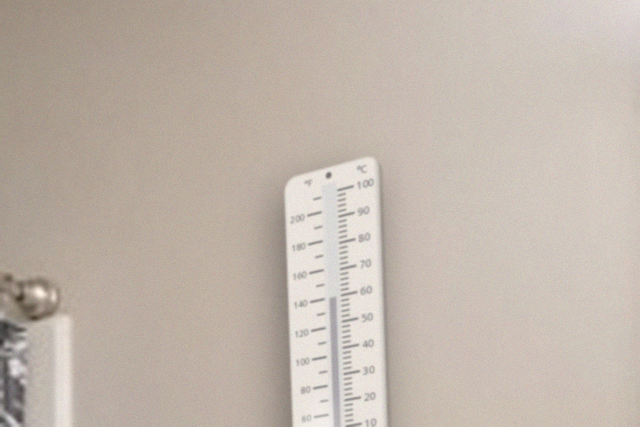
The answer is 60 °C
